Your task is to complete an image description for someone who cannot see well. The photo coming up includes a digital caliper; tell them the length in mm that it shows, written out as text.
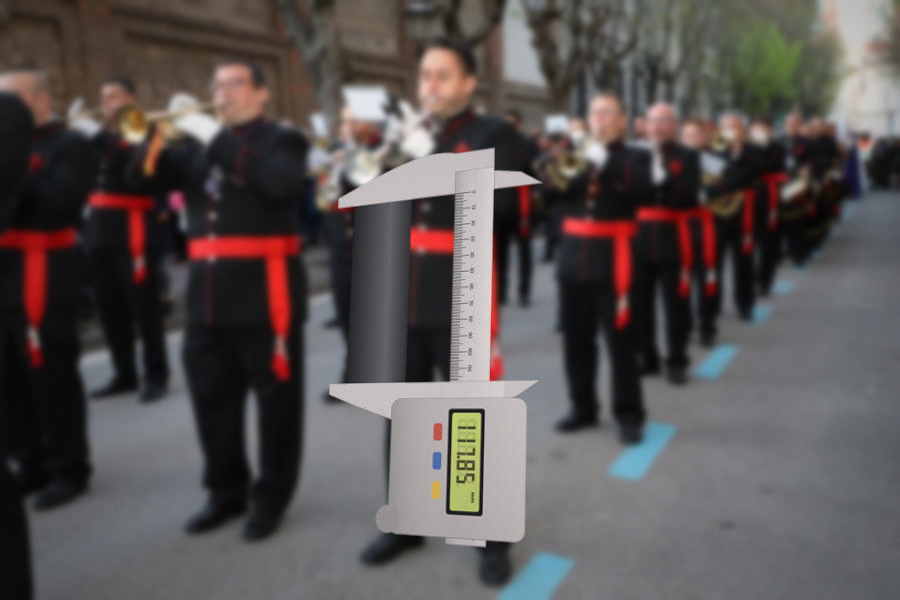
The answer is 117.85 mm
